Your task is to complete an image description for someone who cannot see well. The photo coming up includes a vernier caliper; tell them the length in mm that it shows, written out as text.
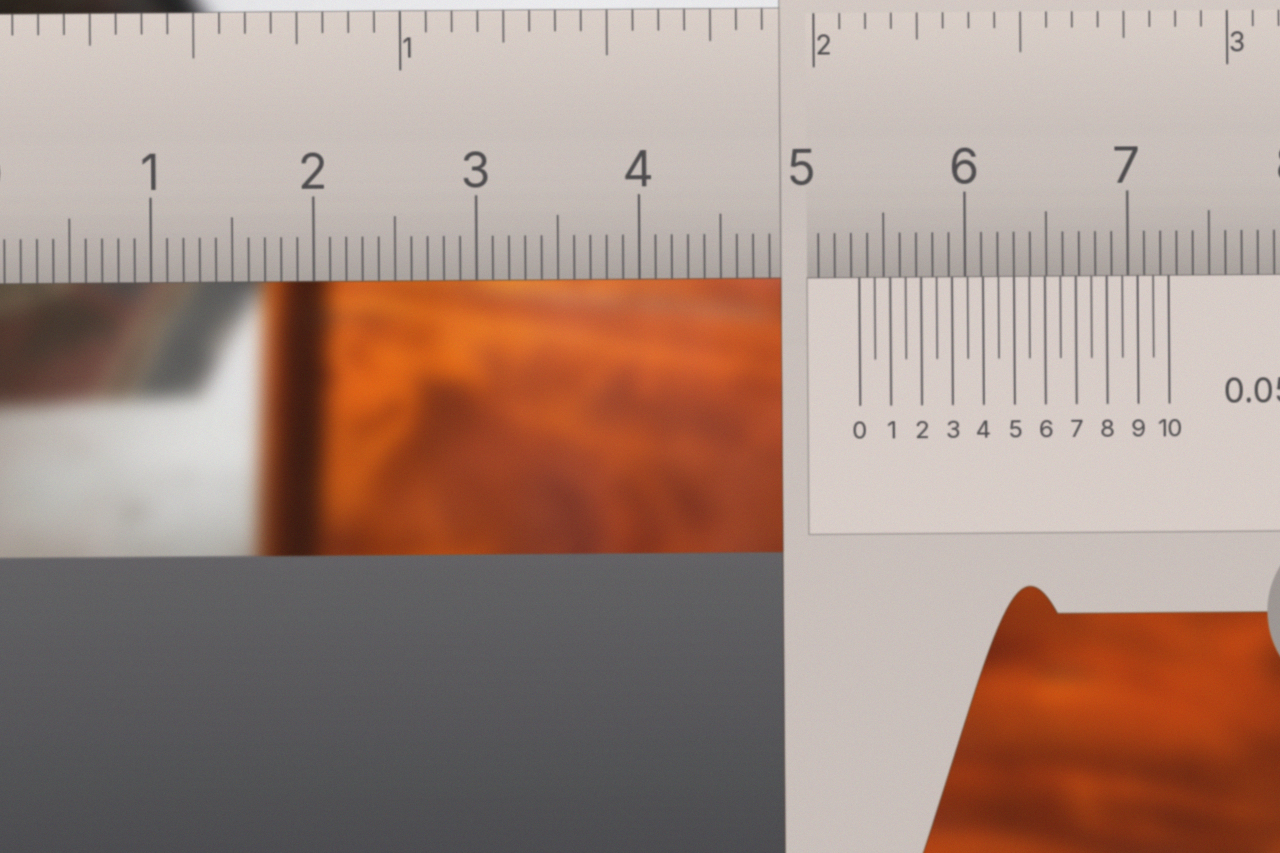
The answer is 53.5 mm
